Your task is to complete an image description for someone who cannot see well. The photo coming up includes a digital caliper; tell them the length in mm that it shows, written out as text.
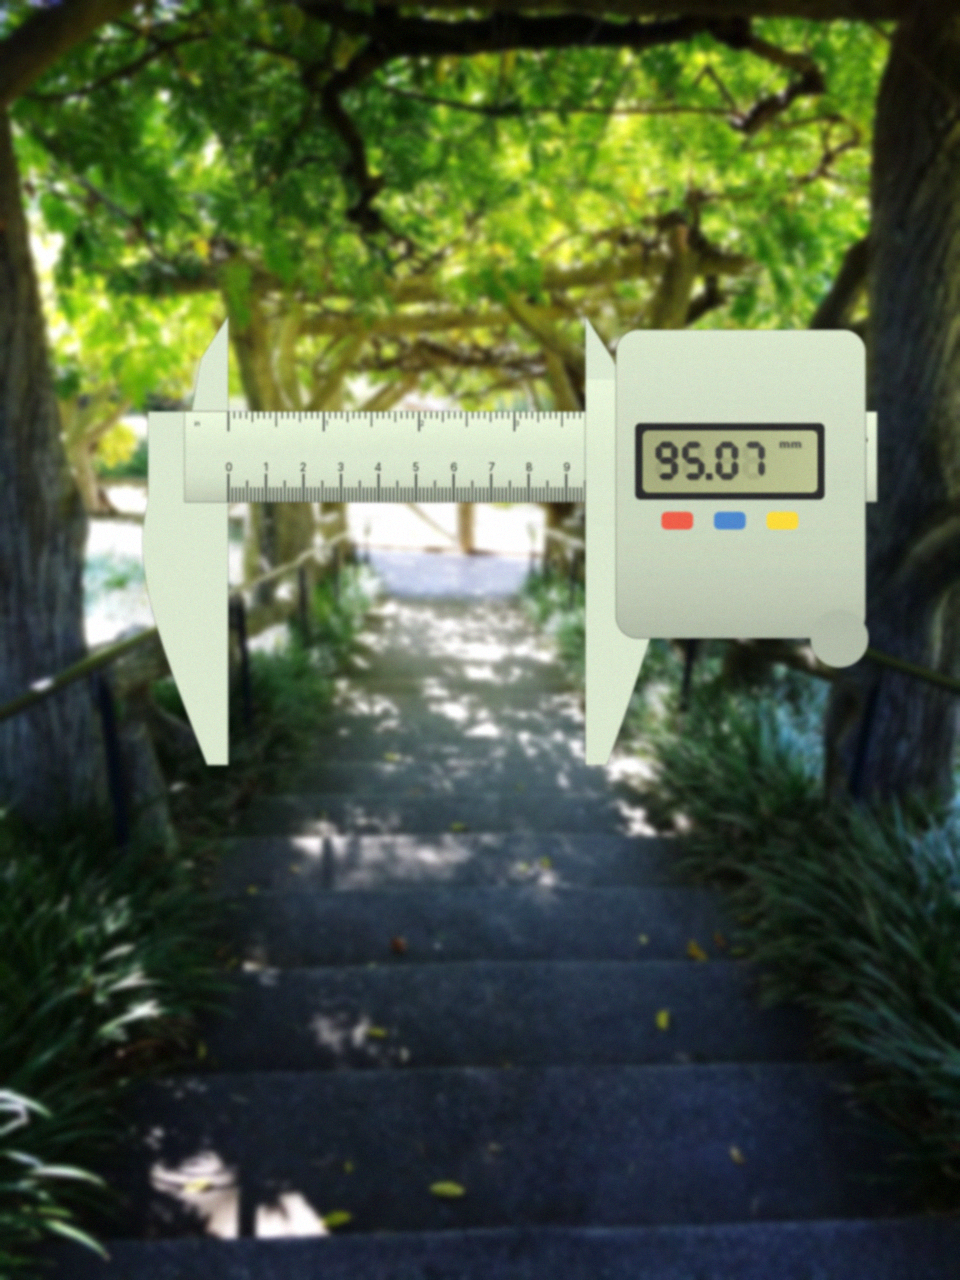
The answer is 95.07 mm
